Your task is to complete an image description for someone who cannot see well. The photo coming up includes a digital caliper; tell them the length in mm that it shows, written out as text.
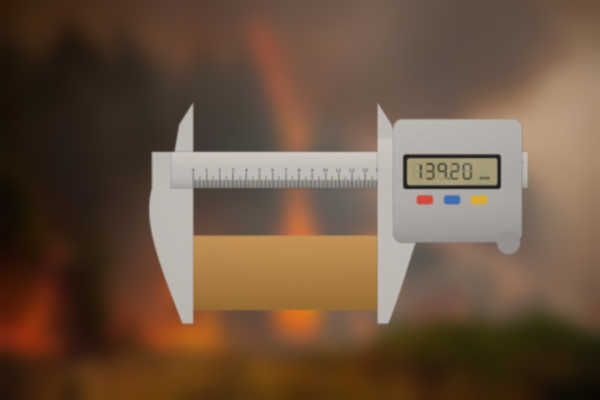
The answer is 139.20 mm
